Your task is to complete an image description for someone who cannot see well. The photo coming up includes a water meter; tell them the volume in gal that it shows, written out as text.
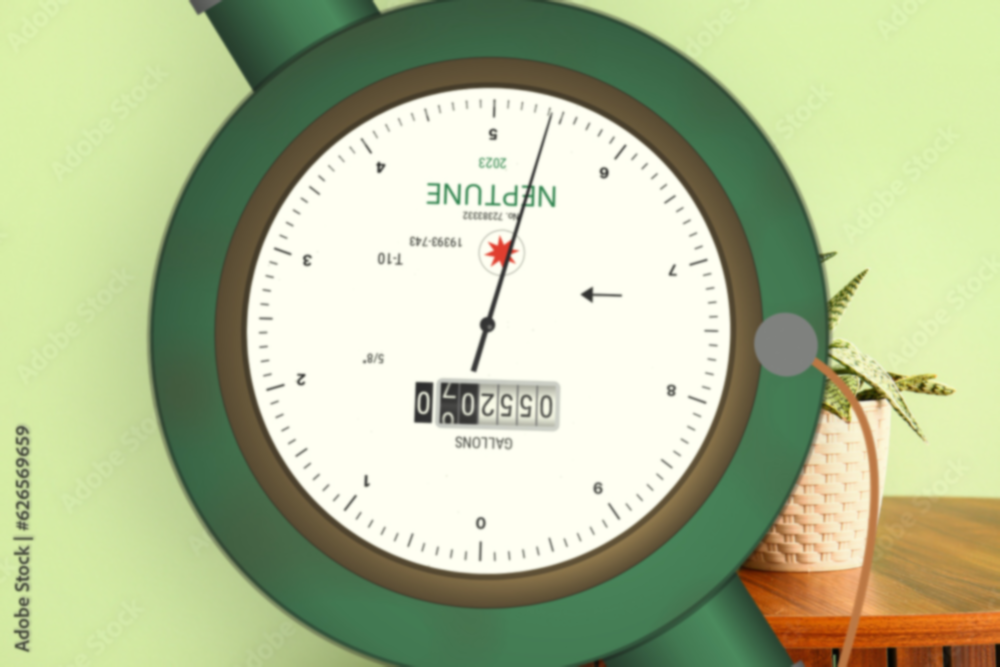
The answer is 552065.4 gal
